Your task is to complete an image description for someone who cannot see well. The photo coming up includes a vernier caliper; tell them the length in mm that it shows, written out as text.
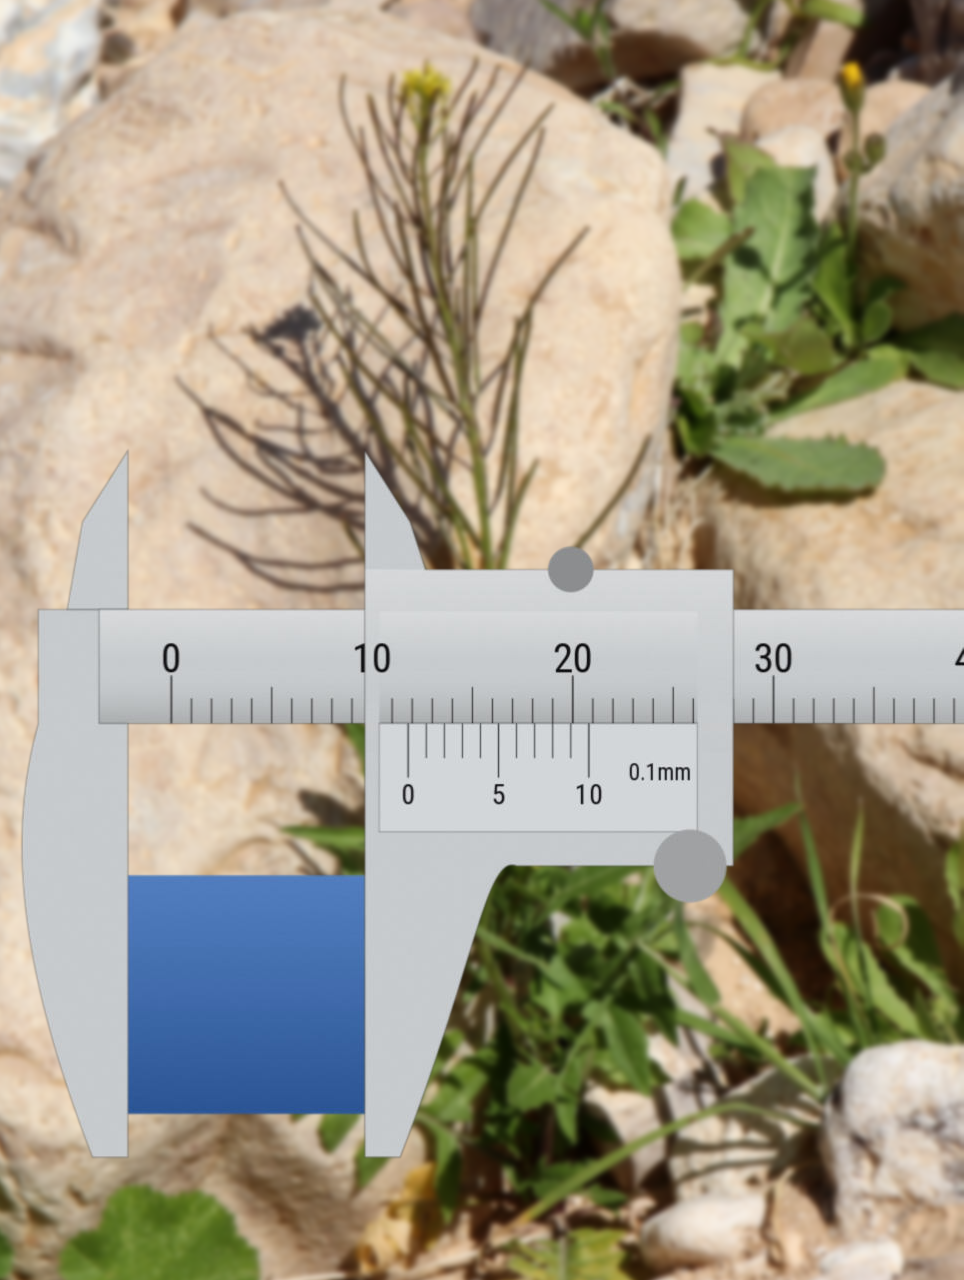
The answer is 11.8 mm
